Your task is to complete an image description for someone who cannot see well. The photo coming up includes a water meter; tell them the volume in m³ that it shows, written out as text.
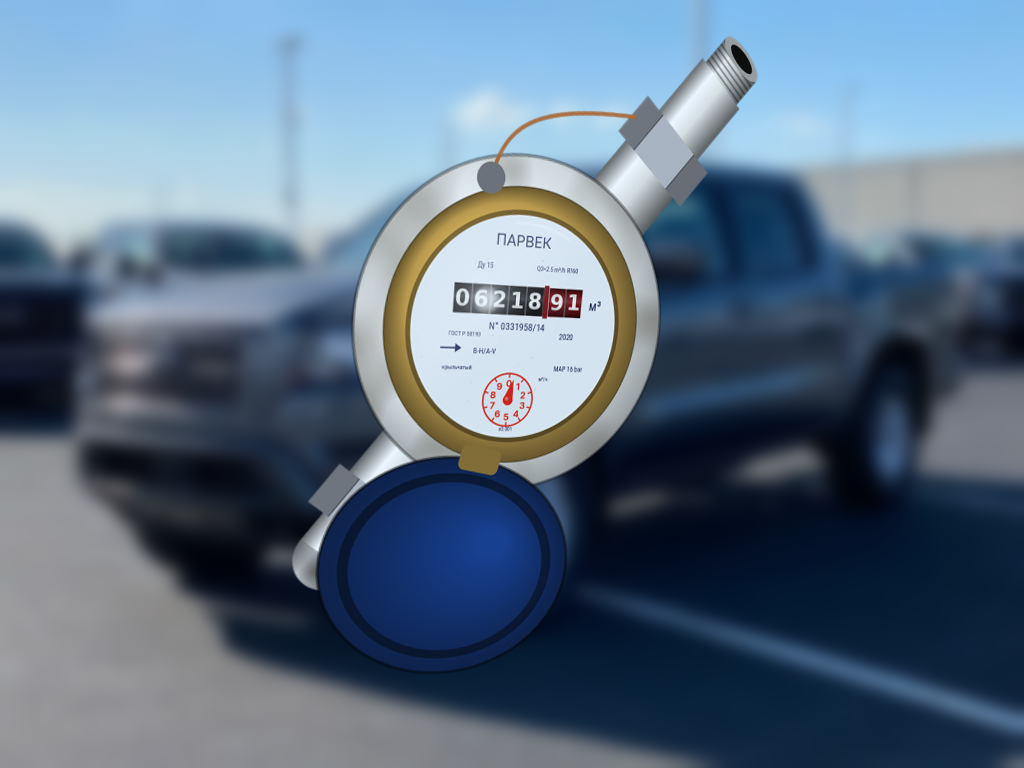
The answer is 6218.910 m³
